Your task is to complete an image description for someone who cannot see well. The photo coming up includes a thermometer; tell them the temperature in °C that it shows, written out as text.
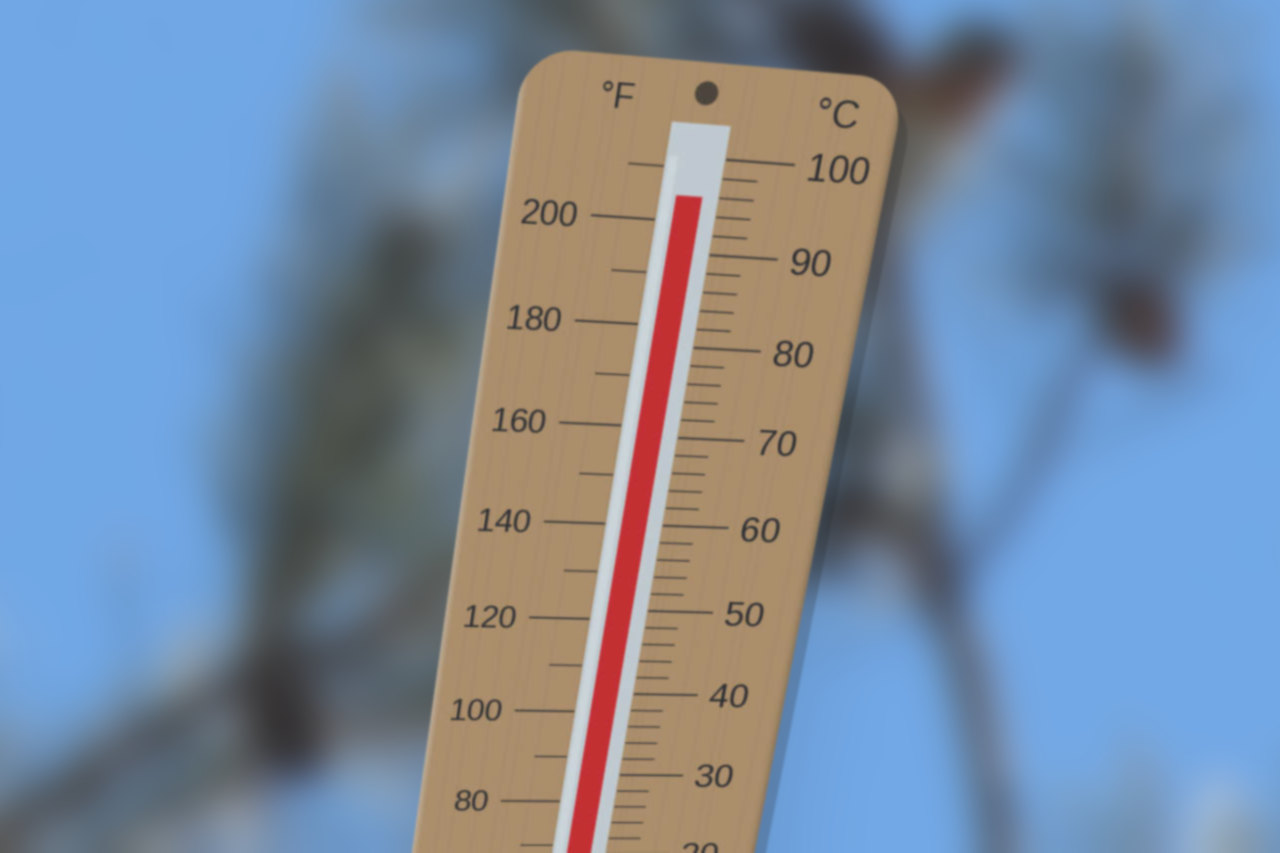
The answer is 96 °C
